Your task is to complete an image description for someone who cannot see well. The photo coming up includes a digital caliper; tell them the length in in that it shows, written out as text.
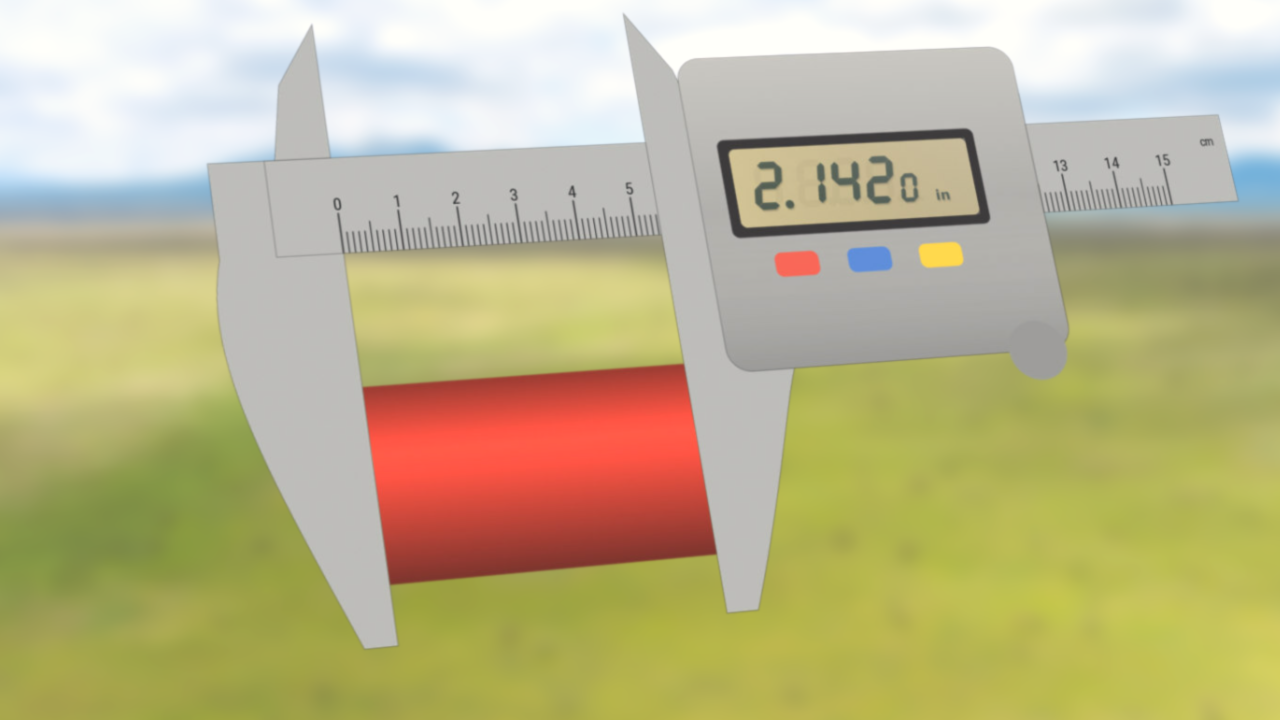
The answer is 2.1420 in
